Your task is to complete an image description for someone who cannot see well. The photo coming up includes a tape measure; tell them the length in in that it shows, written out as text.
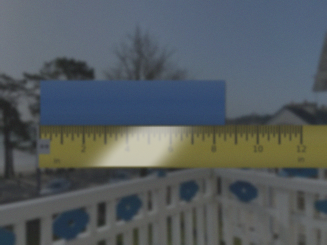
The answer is 8.5 in
